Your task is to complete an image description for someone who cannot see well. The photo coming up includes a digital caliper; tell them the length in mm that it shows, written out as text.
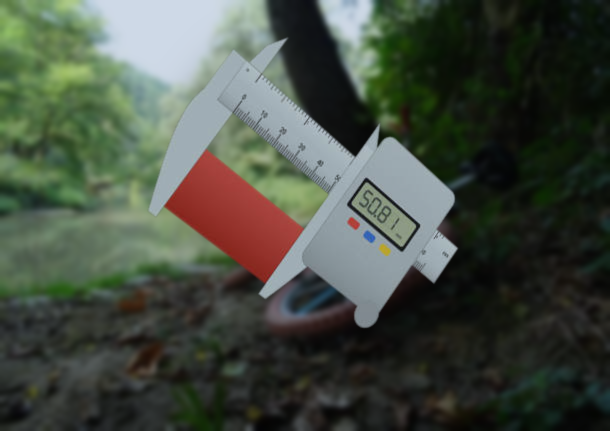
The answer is 50.81 mm
